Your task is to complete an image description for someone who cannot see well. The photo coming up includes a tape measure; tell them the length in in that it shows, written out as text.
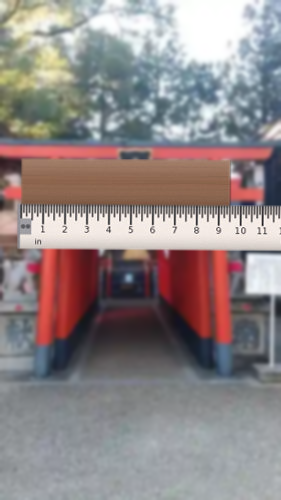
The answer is 9.5 in
